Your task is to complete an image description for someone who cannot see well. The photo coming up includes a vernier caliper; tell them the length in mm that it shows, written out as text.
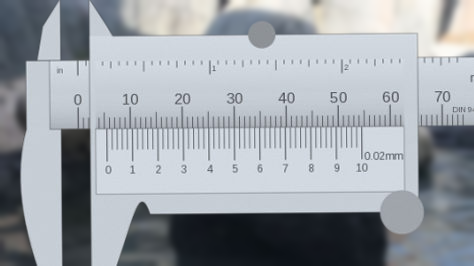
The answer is 5.5 mm
